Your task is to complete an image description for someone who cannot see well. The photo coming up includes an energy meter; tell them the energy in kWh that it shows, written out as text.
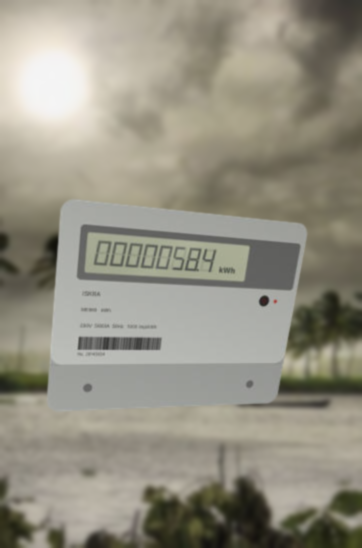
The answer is 58.4 kWh
